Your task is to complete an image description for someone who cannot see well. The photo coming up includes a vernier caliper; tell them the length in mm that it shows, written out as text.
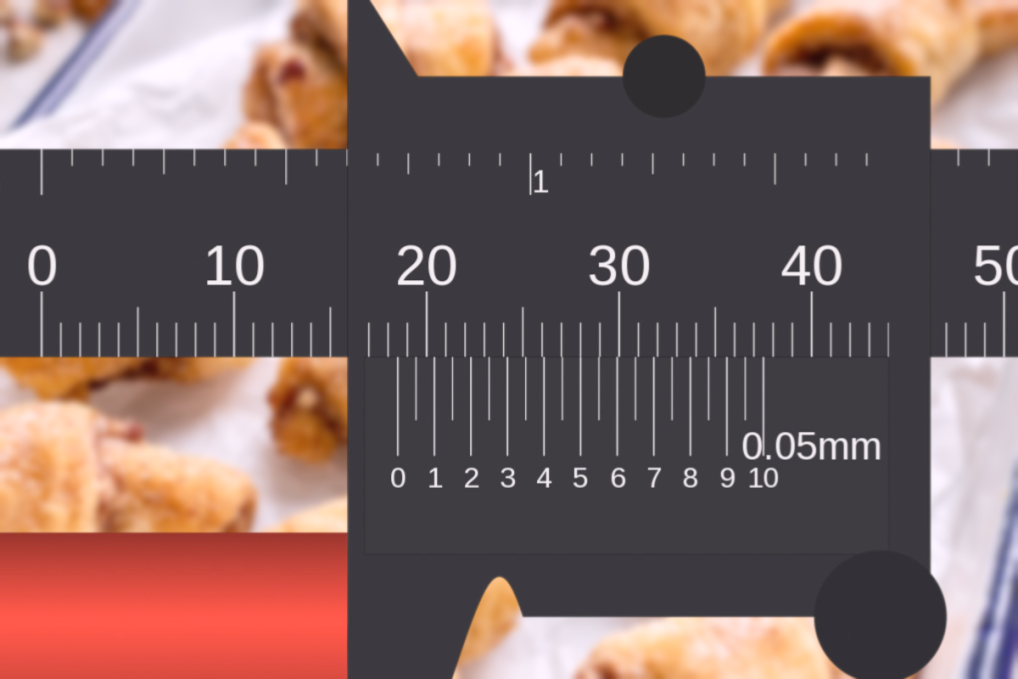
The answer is 18.5 mm
